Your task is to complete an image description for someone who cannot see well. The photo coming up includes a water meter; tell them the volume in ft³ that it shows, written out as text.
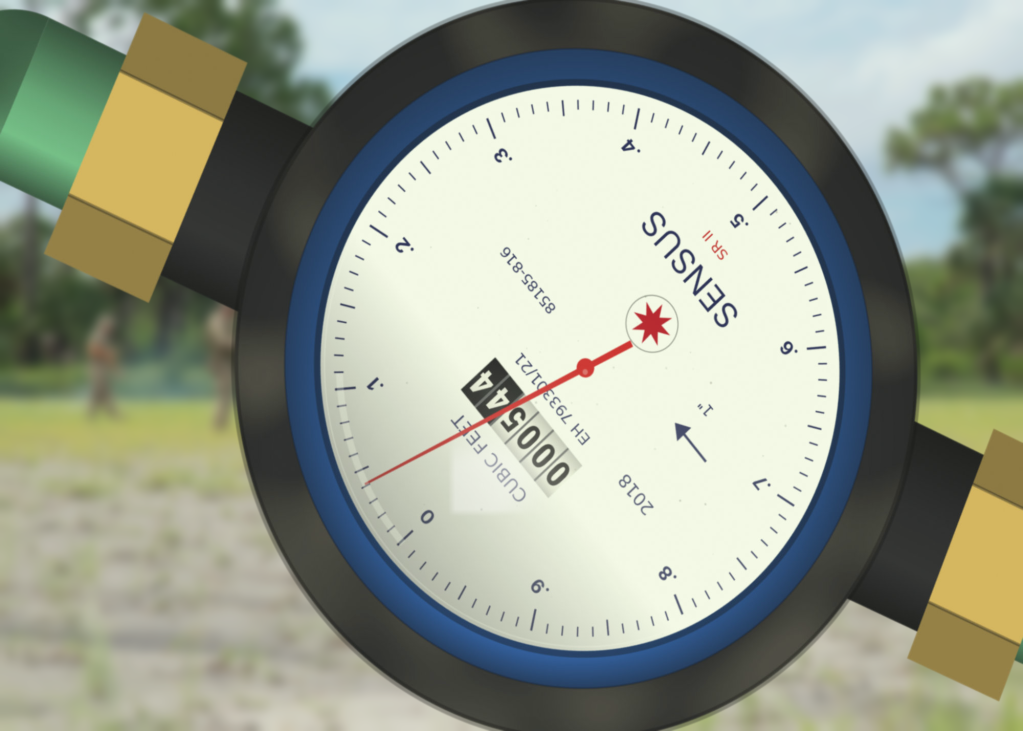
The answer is 544.04 ft³
